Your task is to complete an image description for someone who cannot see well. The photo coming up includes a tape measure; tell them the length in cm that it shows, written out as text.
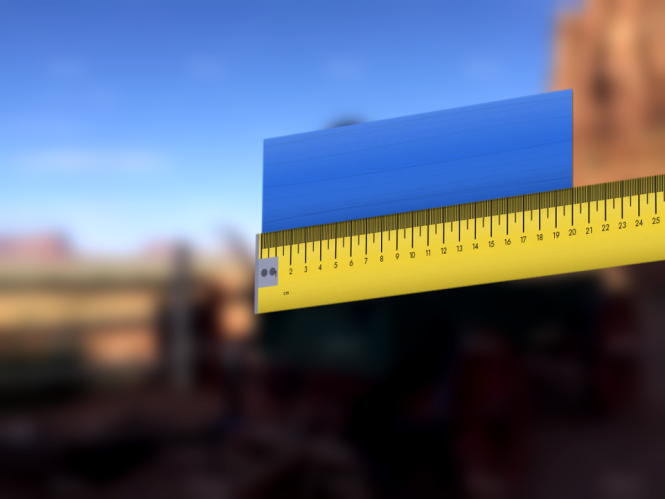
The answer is 20 cm
